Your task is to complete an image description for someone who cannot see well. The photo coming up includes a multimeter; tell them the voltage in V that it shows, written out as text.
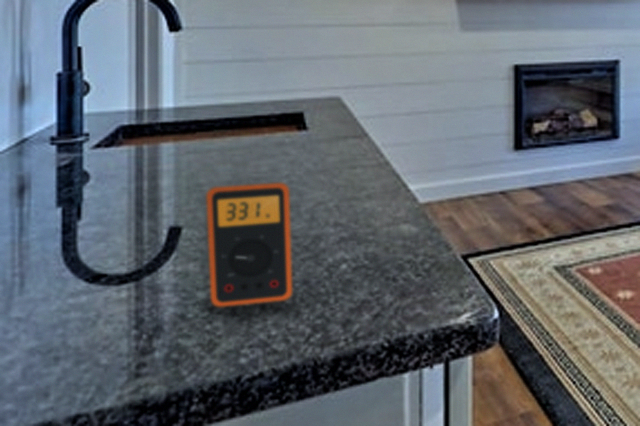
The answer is 331 V
